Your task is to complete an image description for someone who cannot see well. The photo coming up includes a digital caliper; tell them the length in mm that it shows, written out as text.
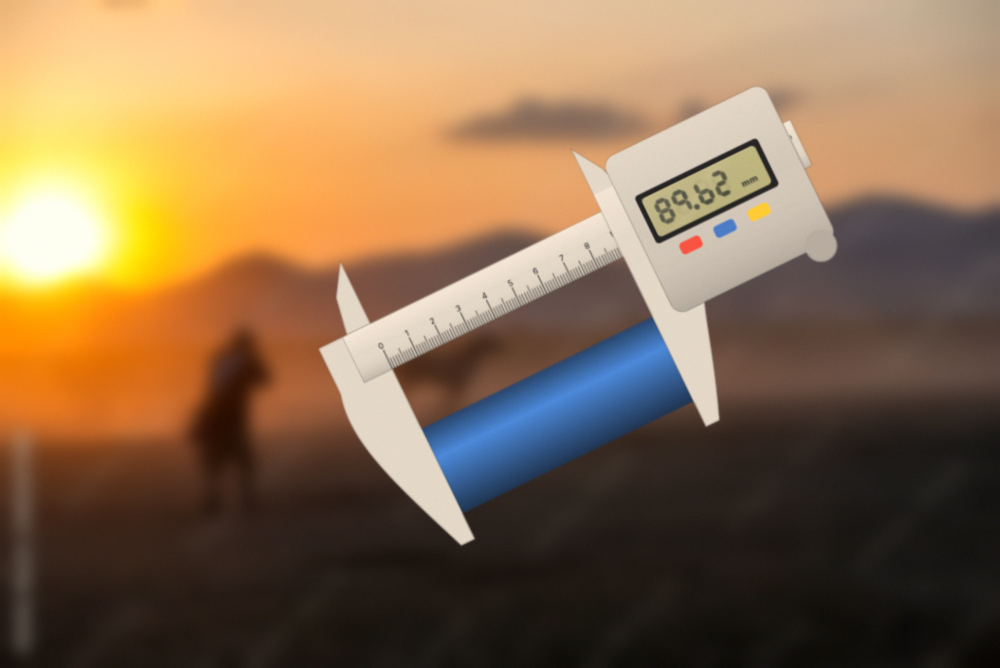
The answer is 89.62 mm
